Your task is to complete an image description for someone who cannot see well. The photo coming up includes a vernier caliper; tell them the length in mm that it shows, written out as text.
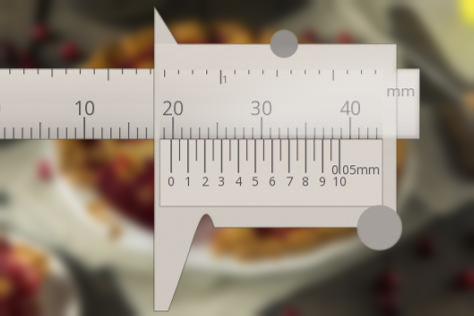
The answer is 19.8 mm
